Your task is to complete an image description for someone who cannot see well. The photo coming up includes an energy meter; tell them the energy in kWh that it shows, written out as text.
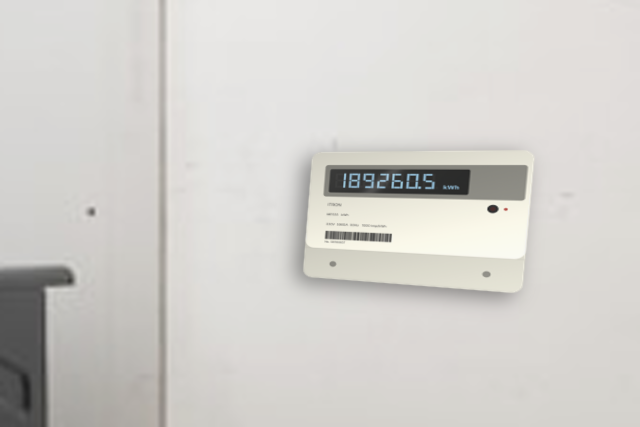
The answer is 189260.5 kWh
